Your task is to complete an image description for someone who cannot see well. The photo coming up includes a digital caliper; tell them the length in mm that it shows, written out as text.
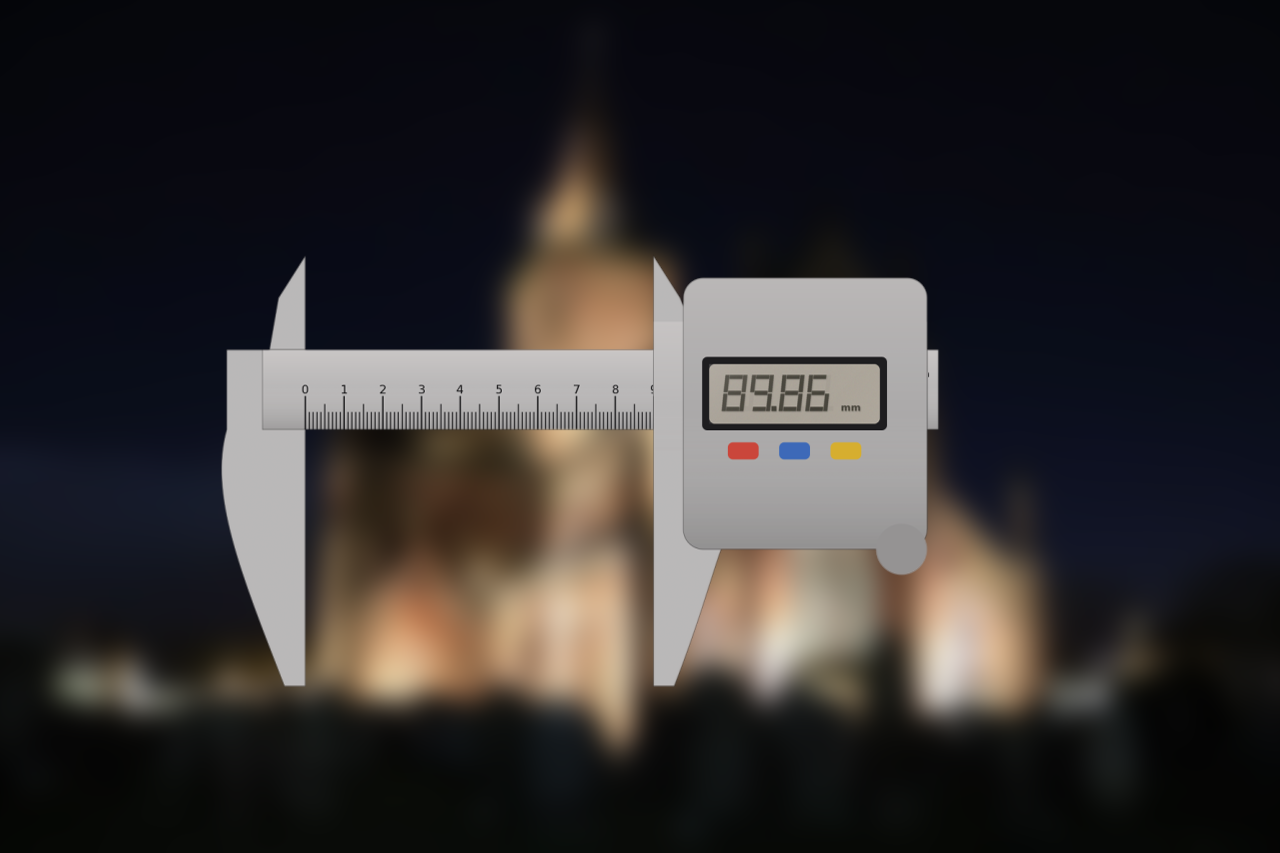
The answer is 89.86 mm
